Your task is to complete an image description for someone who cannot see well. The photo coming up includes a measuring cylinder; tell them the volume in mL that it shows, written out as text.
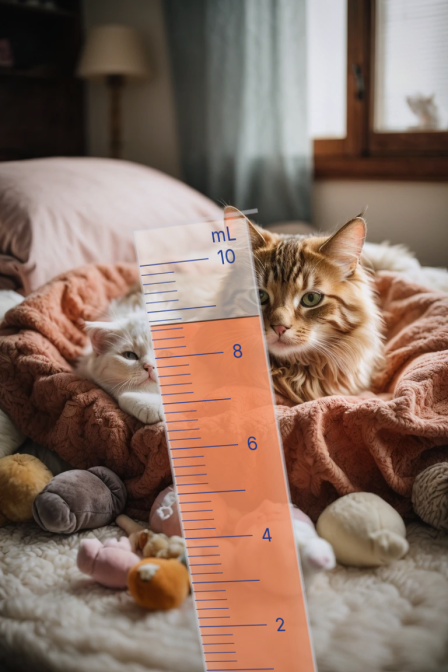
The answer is 8.7 mL
